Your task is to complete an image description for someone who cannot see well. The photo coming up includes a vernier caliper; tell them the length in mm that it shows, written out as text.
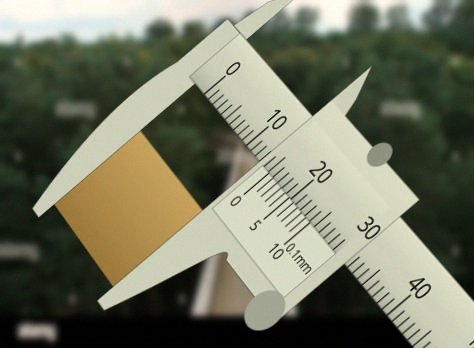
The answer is 15.2 mm
